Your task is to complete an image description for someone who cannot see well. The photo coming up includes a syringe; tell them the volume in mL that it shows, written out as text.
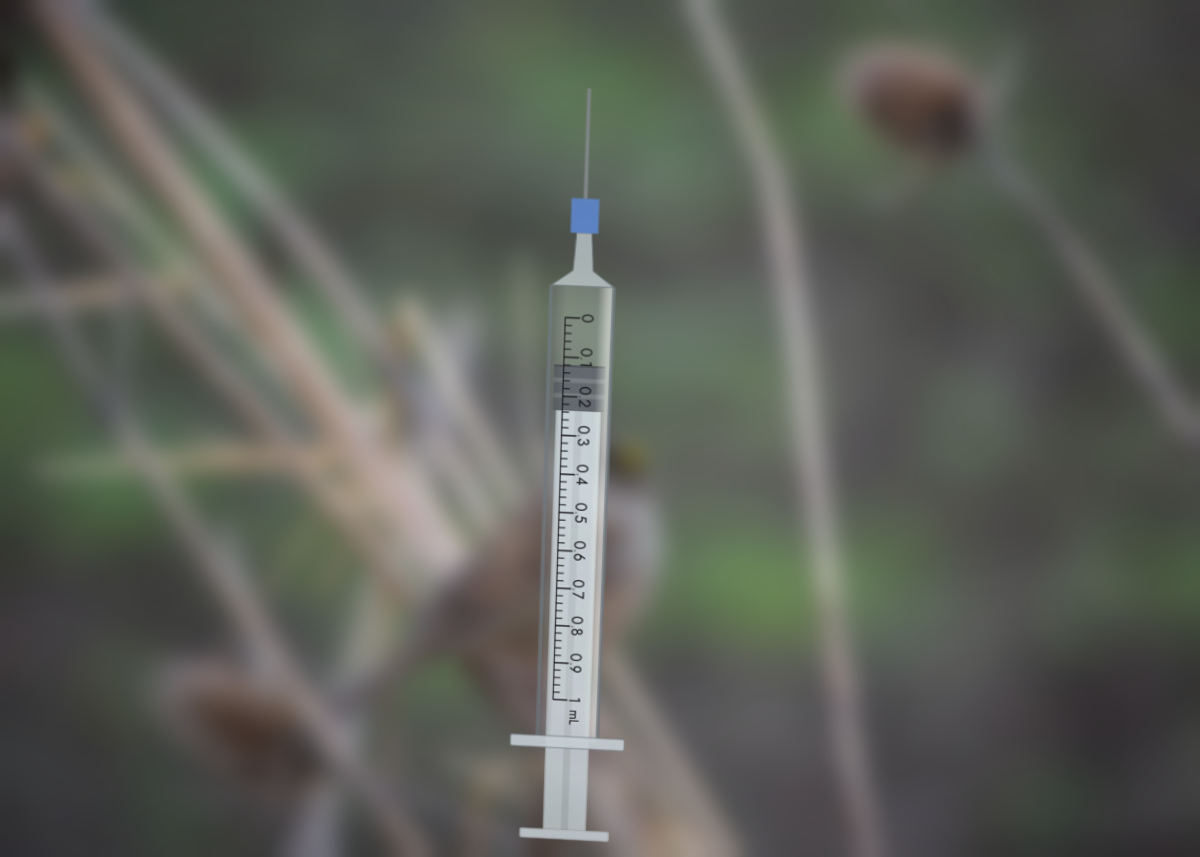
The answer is 0.12 mL
